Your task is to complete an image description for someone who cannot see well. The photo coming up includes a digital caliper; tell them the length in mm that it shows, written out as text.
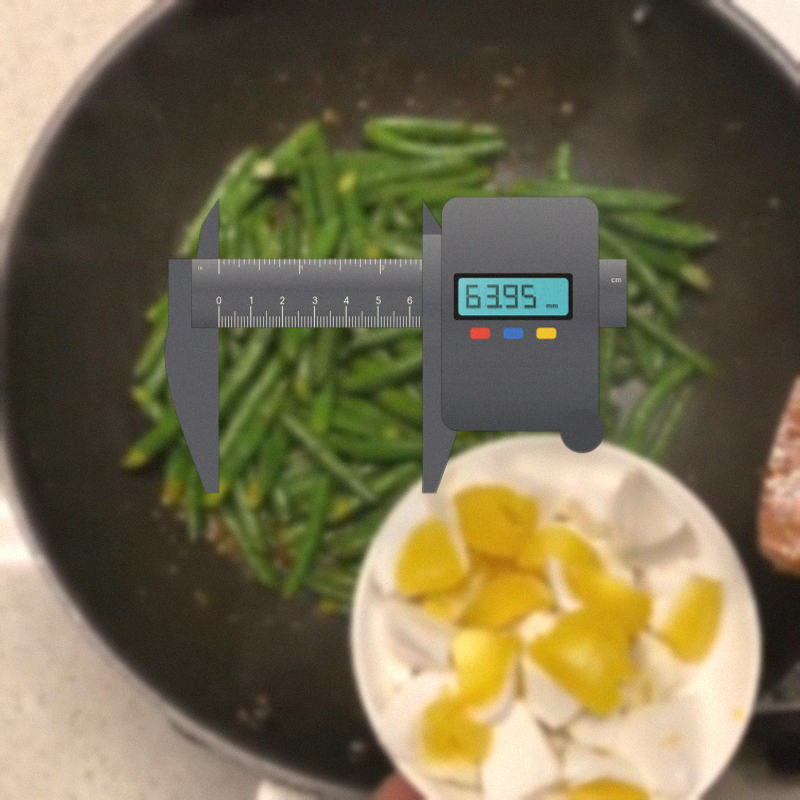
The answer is 63.95 mm
